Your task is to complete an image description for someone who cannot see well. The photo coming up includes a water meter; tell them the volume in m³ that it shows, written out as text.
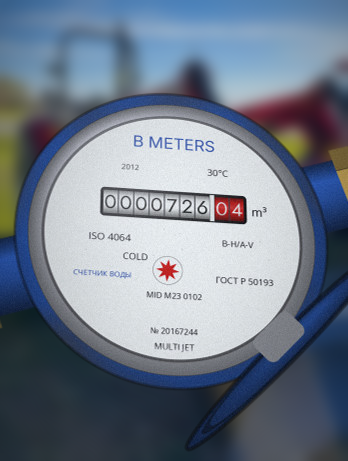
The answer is 726.04 m³
